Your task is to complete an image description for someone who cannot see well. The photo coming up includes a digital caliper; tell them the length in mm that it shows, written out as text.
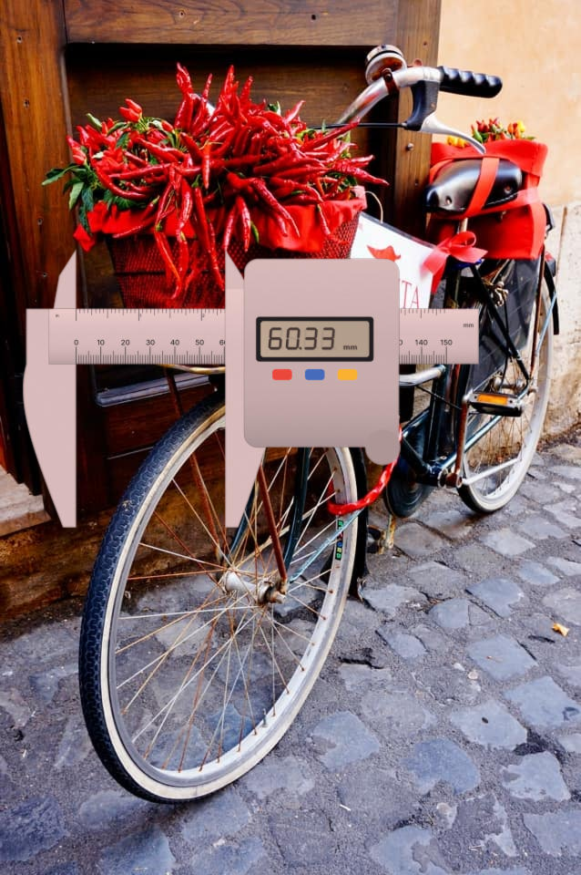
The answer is 60.33 mm
